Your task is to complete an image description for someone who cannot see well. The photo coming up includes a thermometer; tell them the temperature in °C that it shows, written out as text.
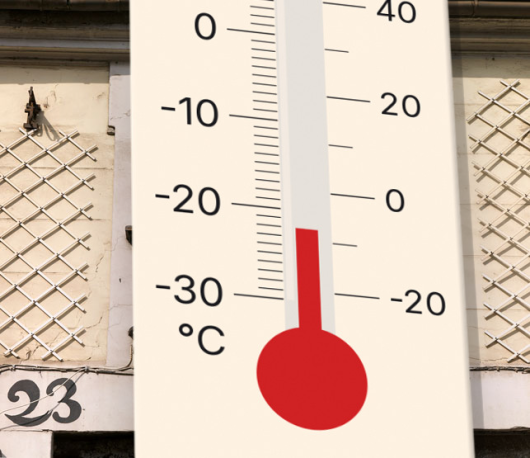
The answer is -22 °C
